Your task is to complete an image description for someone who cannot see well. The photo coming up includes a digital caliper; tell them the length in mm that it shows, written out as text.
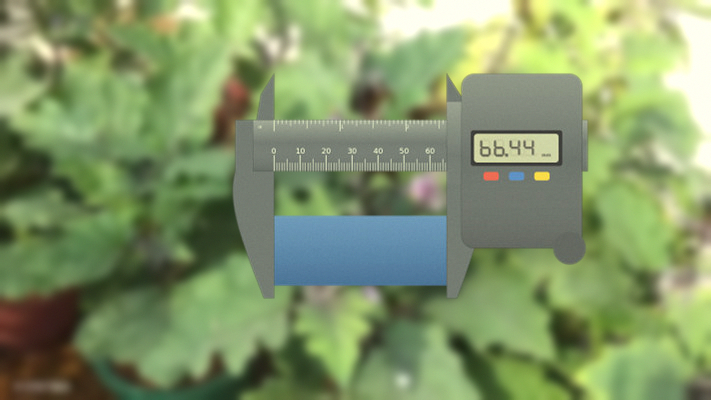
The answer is 66.44 mm
